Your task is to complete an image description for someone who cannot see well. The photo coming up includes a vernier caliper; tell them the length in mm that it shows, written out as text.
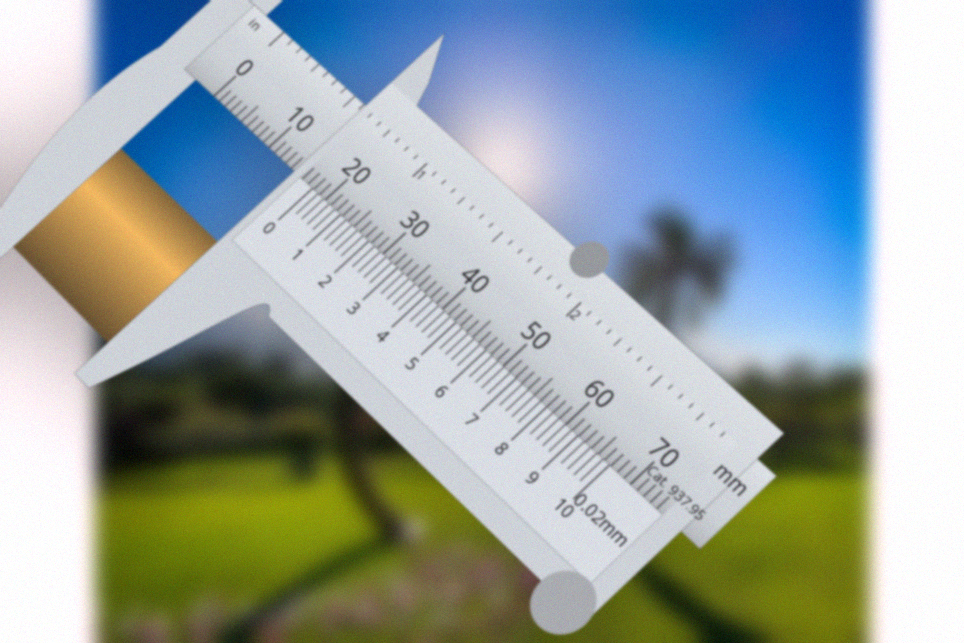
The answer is 17.8 mm
